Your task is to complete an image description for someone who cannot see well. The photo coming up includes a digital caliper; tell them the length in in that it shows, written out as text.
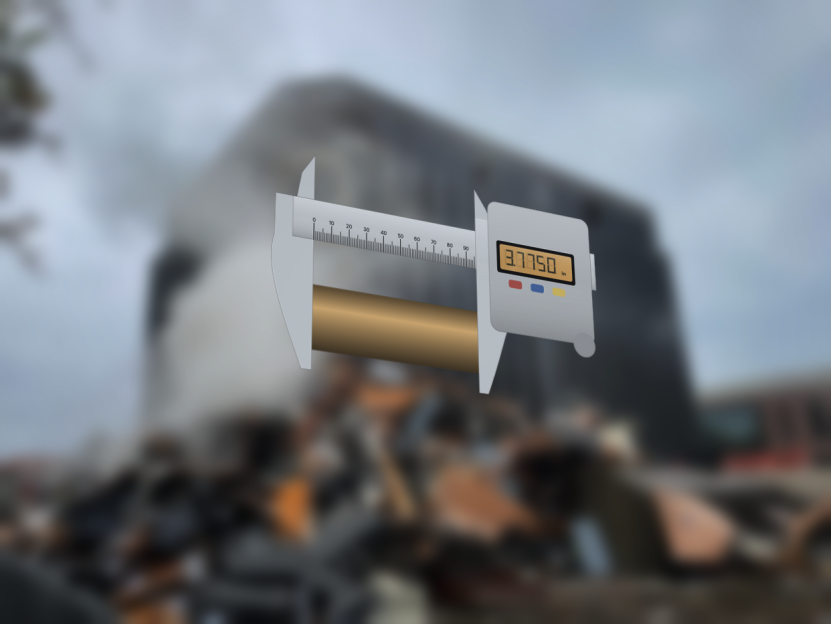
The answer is 3.7750 in
